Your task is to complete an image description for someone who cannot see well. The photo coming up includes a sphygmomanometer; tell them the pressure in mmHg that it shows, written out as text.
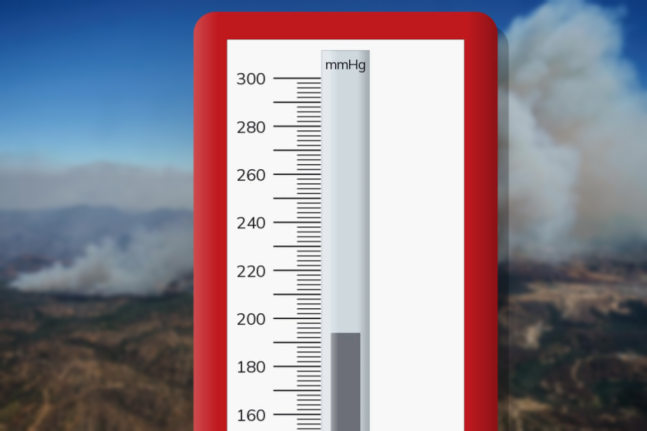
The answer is 194 mmHg
